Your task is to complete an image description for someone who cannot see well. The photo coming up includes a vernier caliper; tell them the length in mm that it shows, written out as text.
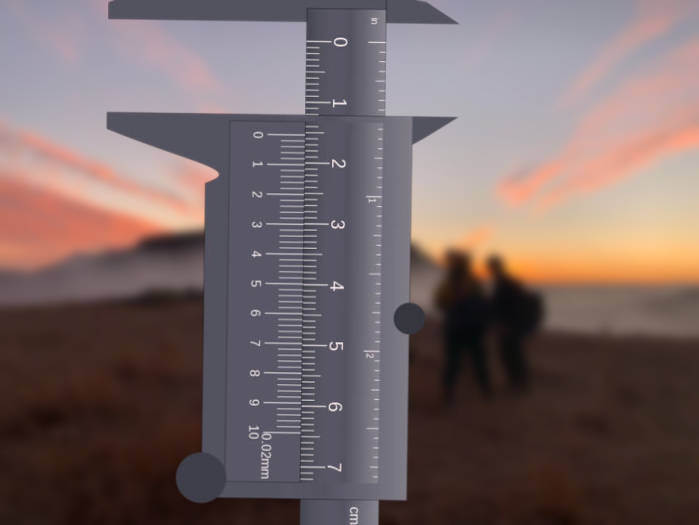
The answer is 15.4 mm
